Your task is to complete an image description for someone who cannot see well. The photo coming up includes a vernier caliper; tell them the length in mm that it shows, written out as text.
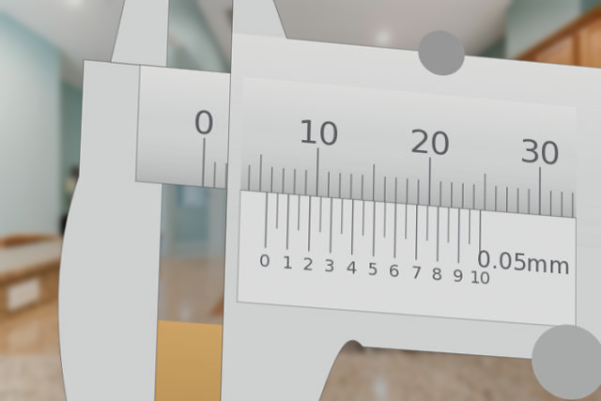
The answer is 5.6 mm
